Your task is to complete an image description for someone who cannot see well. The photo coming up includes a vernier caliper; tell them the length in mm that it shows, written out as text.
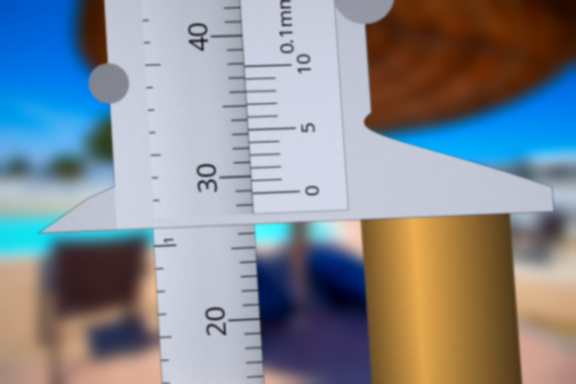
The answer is 28.8 mm
